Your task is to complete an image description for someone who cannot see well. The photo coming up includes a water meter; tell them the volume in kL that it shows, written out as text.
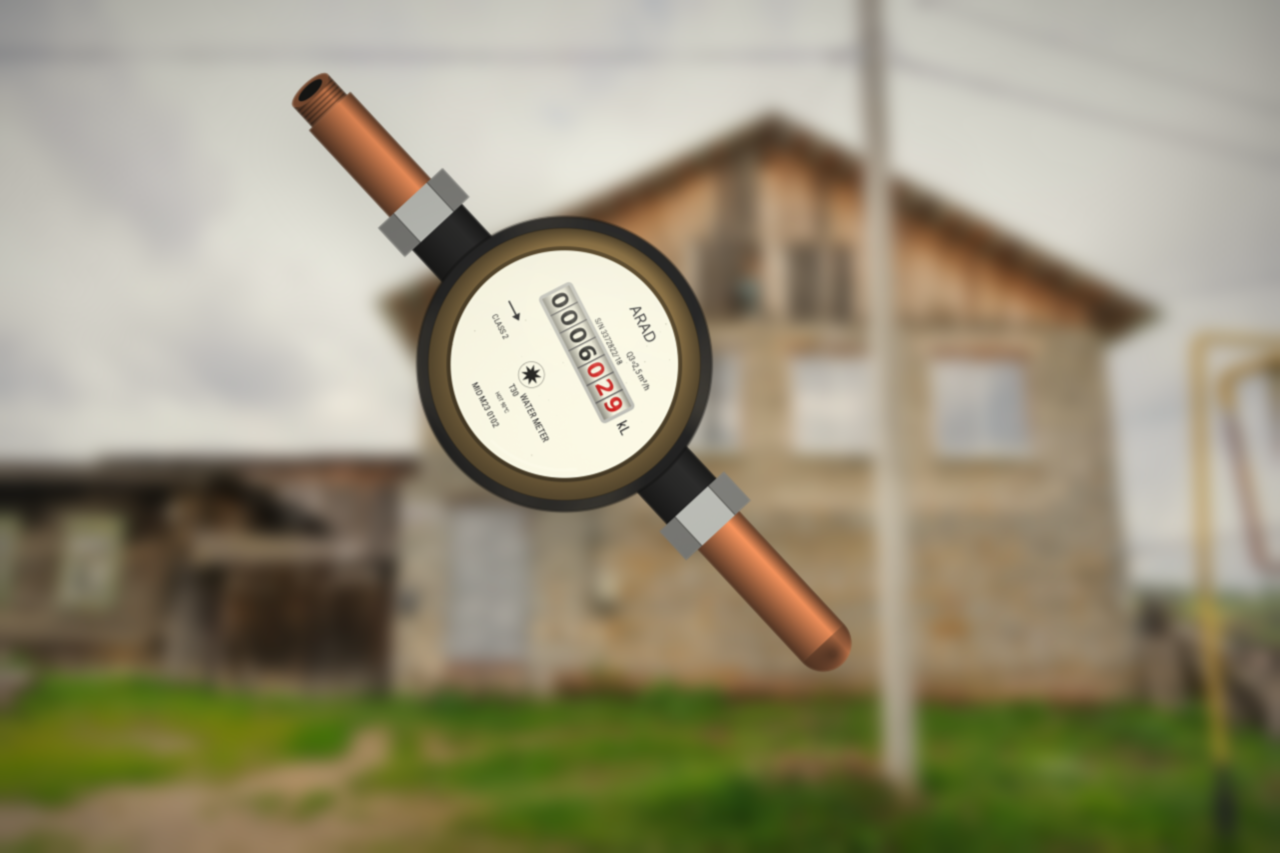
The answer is 6.029 kL
